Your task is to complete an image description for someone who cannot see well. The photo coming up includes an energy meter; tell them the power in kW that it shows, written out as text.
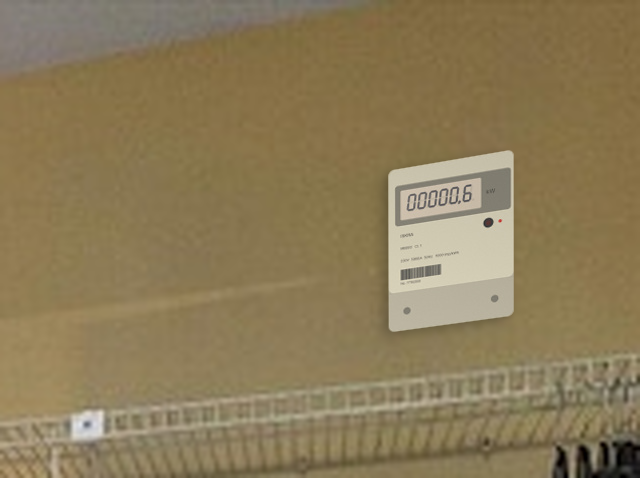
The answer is 0.6 kW
